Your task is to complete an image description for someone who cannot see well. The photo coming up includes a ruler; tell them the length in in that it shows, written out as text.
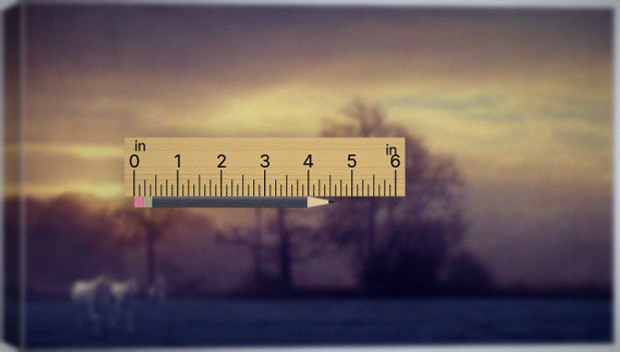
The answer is 4.625 in
